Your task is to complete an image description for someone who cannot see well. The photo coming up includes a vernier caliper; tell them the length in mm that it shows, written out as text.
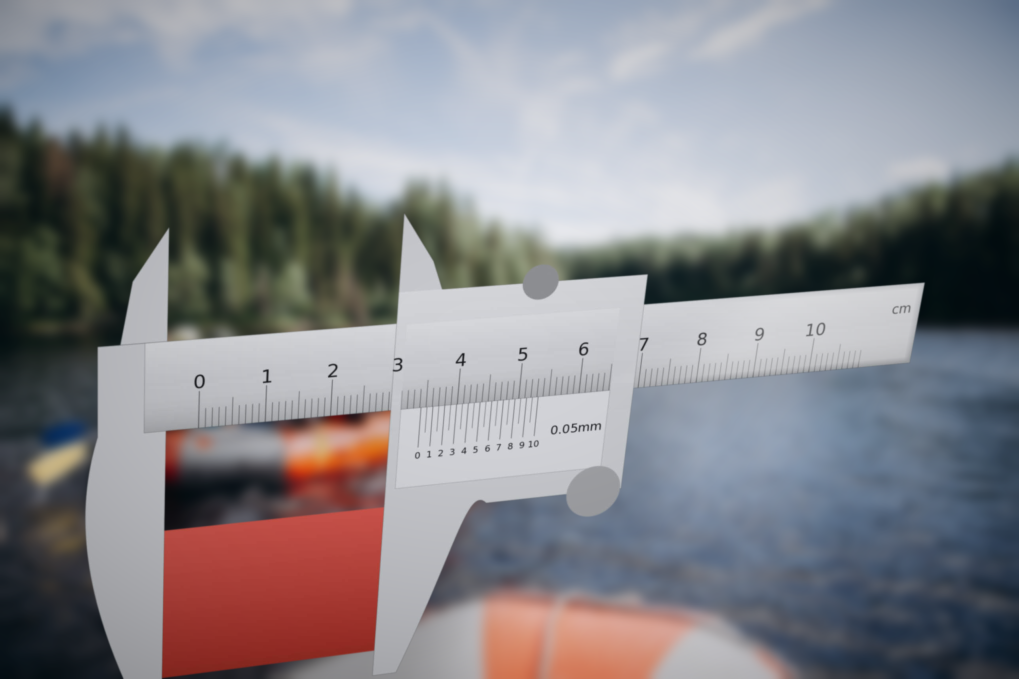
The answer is 34.2 mm
